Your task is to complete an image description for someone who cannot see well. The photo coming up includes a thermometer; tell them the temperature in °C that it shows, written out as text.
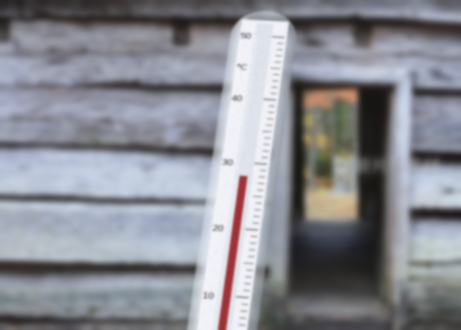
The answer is 28 °C
